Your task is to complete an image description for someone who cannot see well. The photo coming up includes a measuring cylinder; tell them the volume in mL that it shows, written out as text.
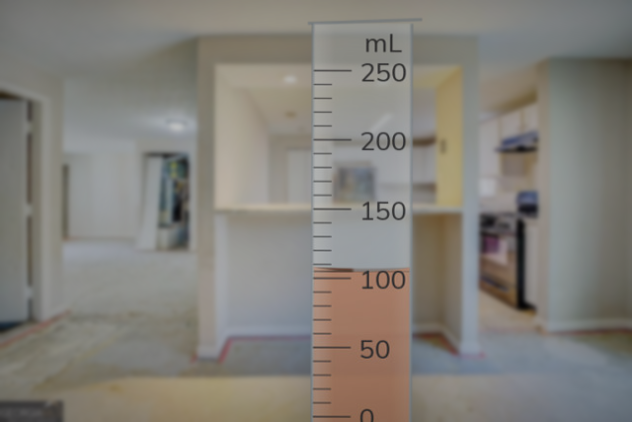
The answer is 105 mL
